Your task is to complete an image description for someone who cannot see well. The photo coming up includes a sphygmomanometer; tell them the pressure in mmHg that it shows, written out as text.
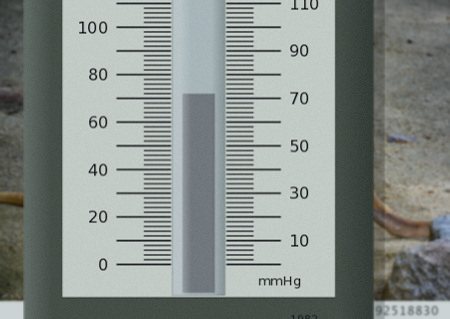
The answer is 72 mmHg
